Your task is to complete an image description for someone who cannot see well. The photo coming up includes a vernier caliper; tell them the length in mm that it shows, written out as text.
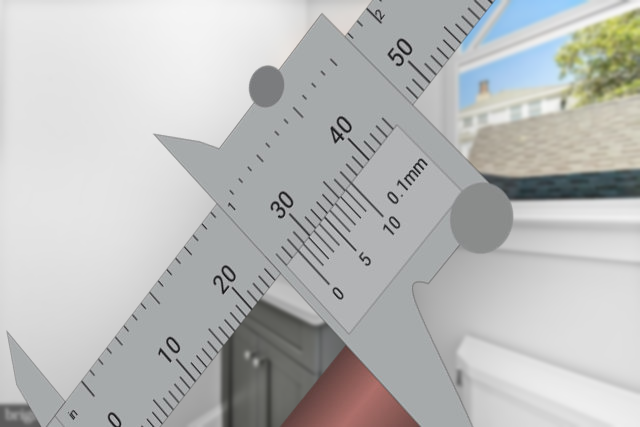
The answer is 28.0 mm
